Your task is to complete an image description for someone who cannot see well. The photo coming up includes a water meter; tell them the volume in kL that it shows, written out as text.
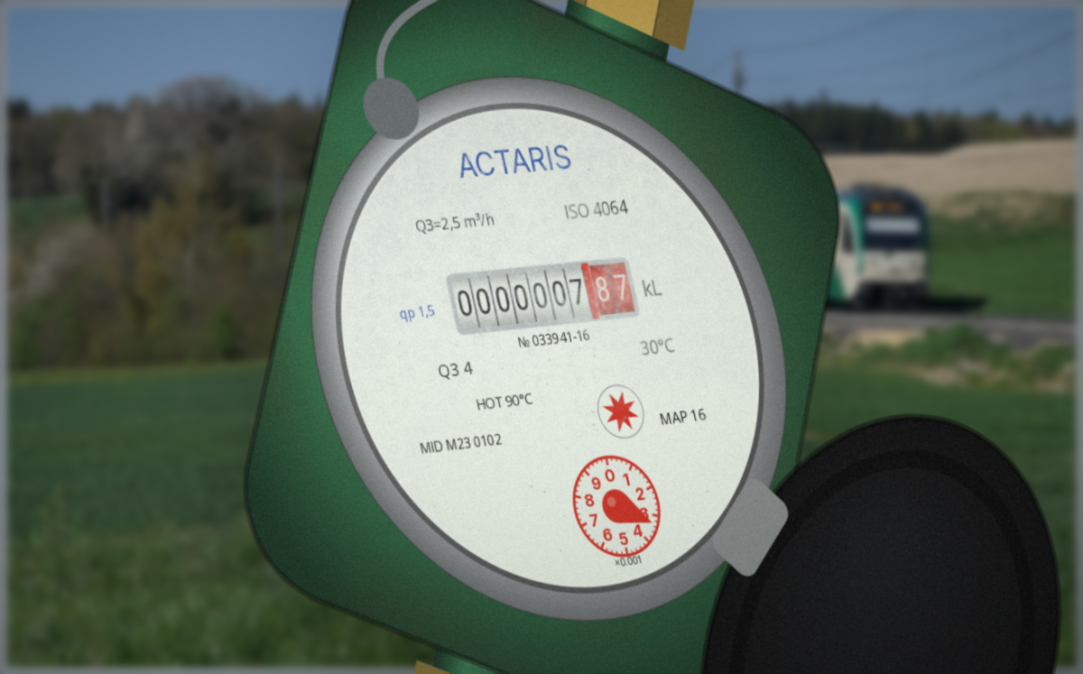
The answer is 7.873 kL
